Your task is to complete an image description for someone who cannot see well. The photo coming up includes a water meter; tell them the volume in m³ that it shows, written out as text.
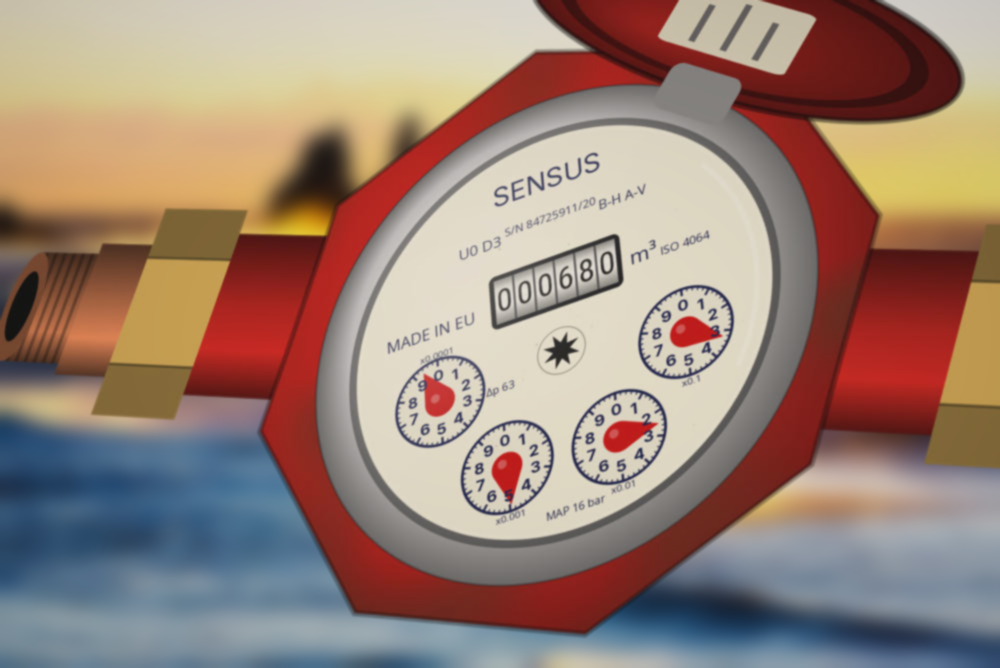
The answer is 680.3249 m³
